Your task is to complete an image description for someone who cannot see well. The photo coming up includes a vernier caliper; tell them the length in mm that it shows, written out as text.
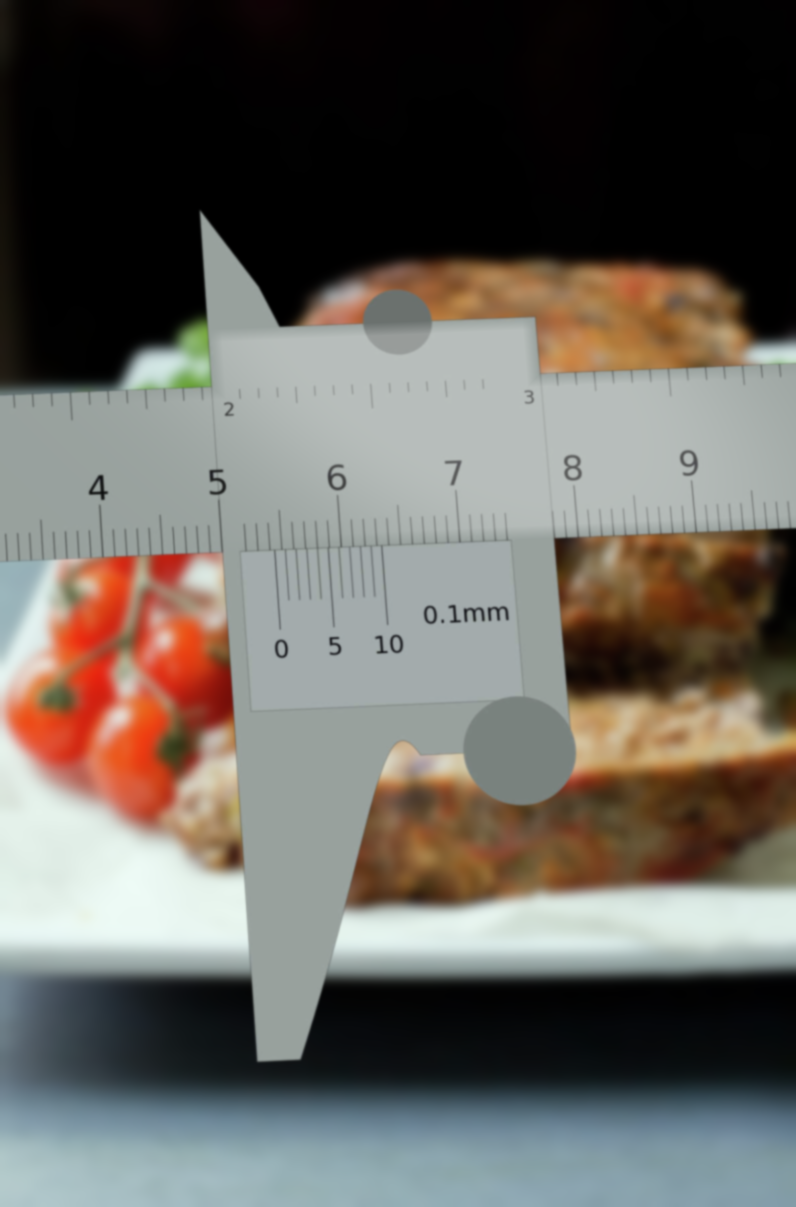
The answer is 54.4 mm
